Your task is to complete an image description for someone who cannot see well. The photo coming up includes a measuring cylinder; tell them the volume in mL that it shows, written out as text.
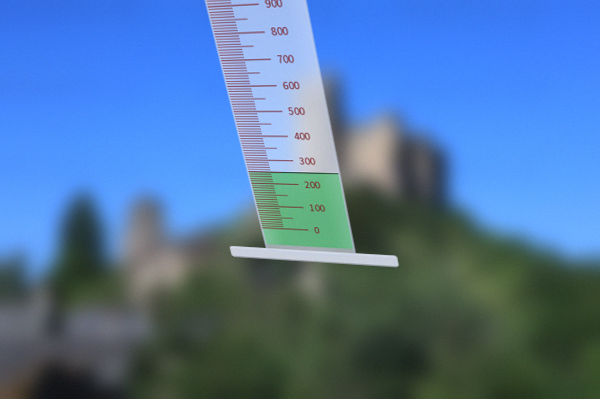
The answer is 250 mL
